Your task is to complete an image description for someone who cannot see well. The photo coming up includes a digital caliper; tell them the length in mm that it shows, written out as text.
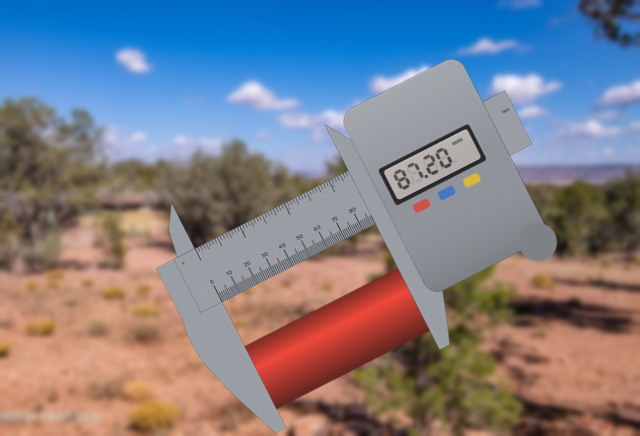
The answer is 87.20 mm
